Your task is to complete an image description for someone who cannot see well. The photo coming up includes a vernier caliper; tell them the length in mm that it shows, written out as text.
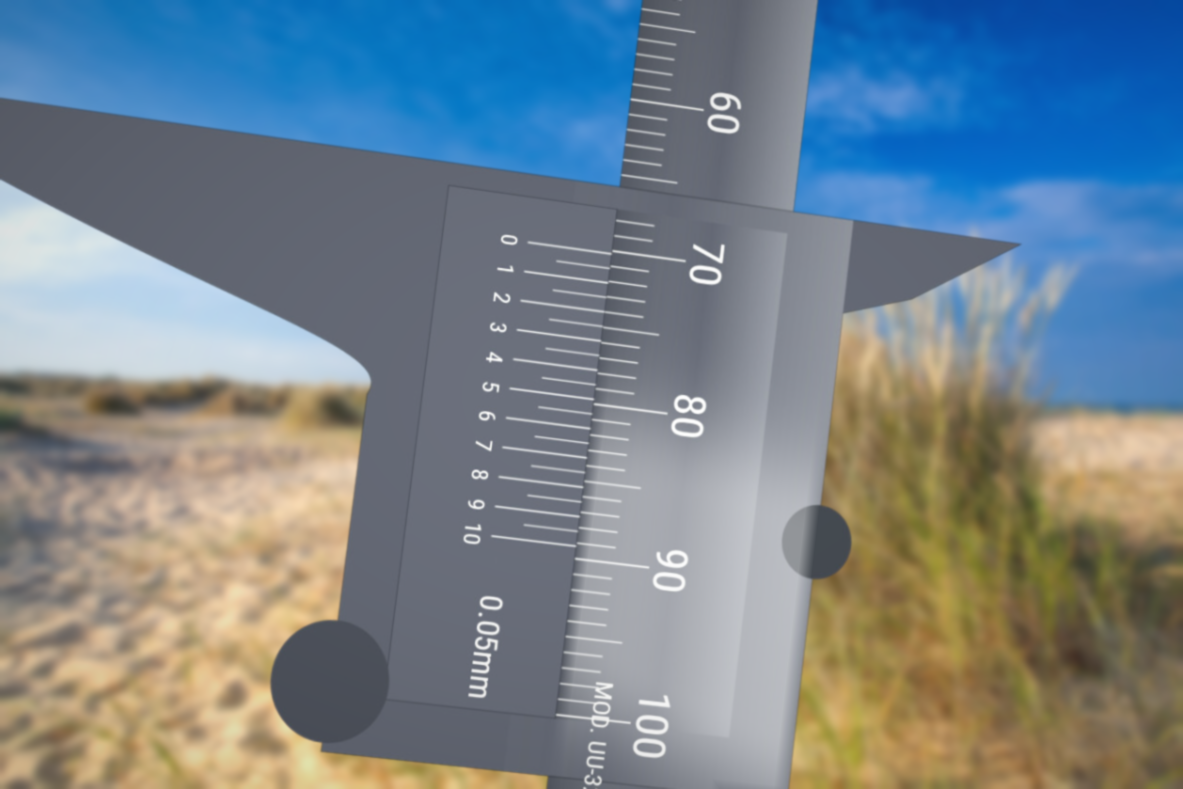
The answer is 70.2 mm
